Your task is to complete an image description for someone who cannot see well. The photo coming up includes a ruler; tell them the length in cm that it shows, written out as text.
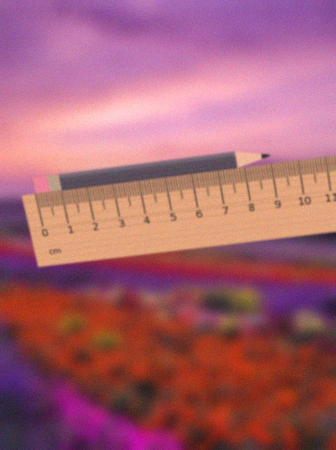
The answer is 9 cm
